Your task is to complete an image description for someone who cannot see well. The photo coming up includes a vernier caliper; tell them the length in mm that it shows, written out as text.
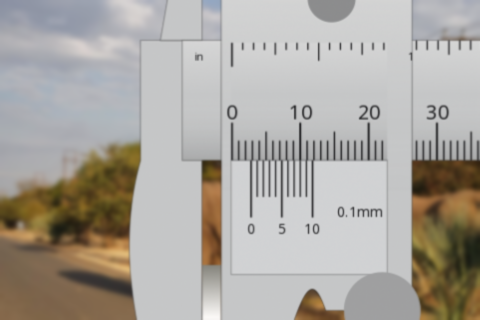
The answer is 2.8 mm
